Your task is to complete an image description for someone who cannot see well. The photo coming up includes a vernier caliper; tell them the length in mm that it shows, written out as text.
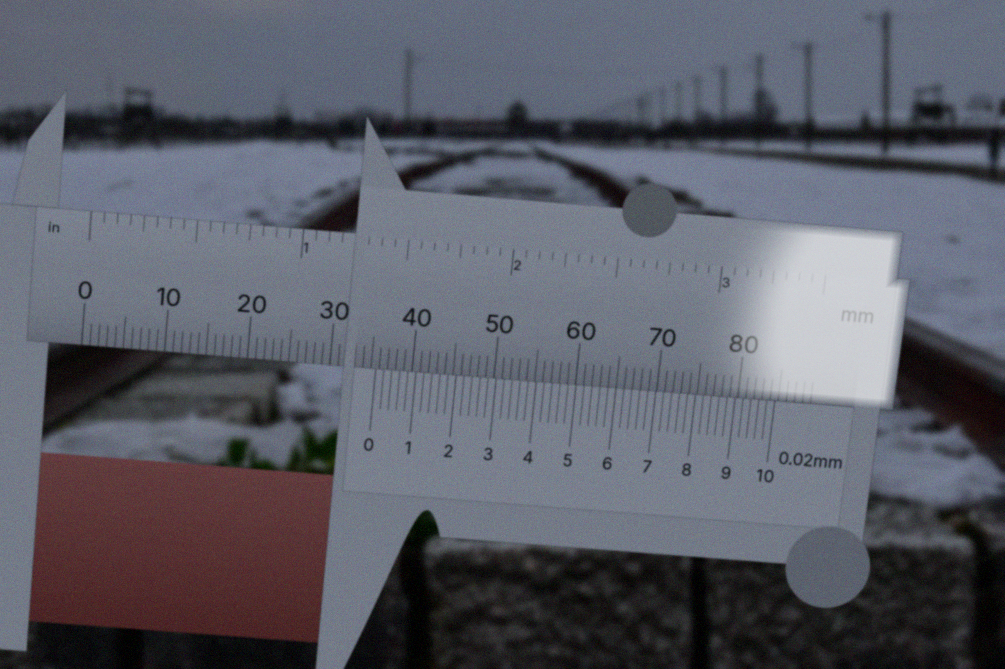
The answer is 35.6 mm
